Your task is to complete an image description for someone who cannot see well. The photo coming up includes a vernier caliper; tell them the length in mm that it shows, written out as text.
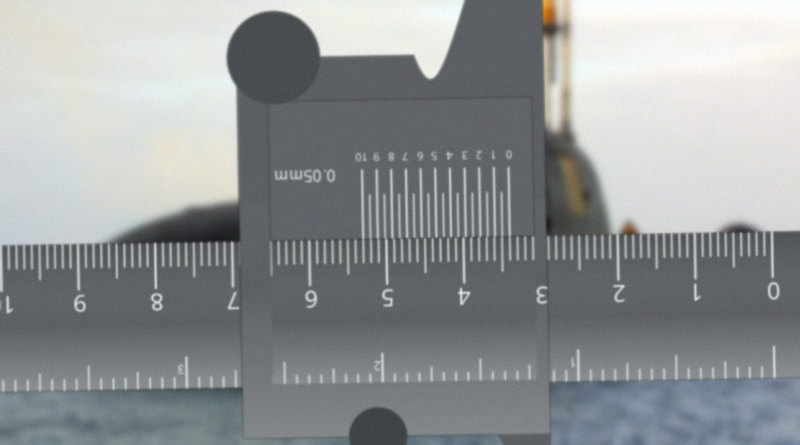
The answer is 34.0 mm
